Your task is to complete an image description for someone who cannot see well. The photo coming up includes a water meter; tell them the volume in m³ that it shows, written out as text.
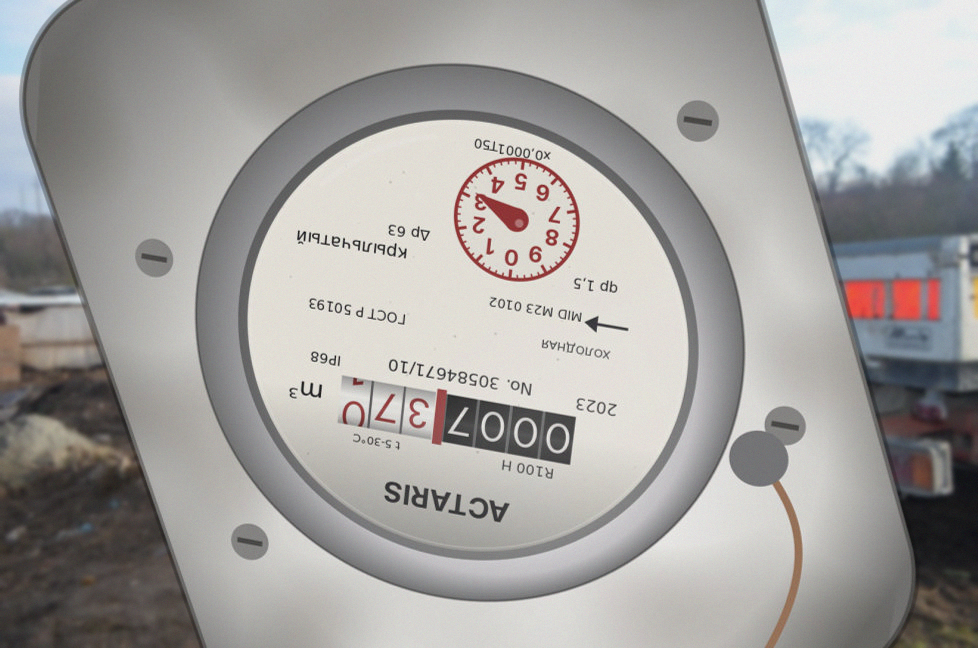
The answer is 7.3703 m³
